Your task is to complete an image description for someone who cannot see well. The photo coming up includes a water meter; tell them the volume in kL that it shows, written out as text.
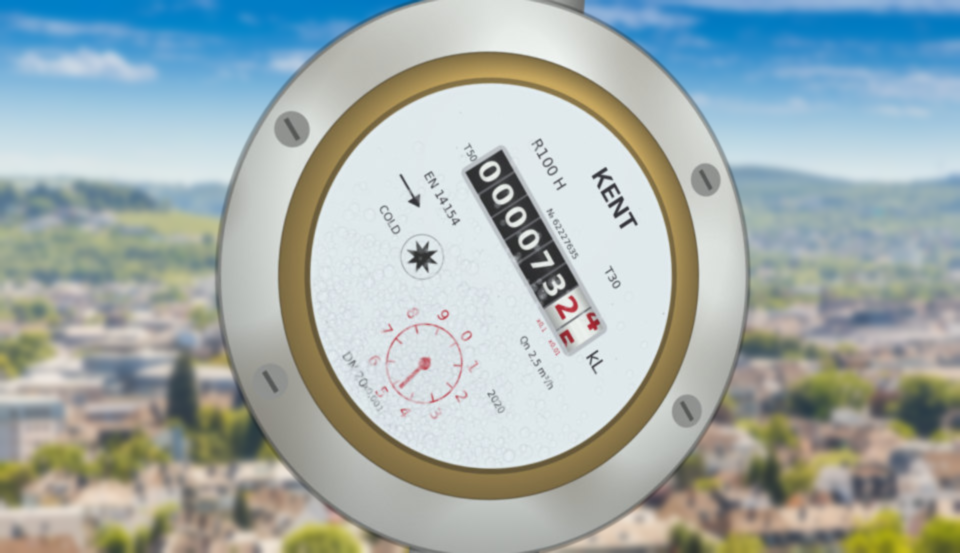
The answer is 73.244 kL
